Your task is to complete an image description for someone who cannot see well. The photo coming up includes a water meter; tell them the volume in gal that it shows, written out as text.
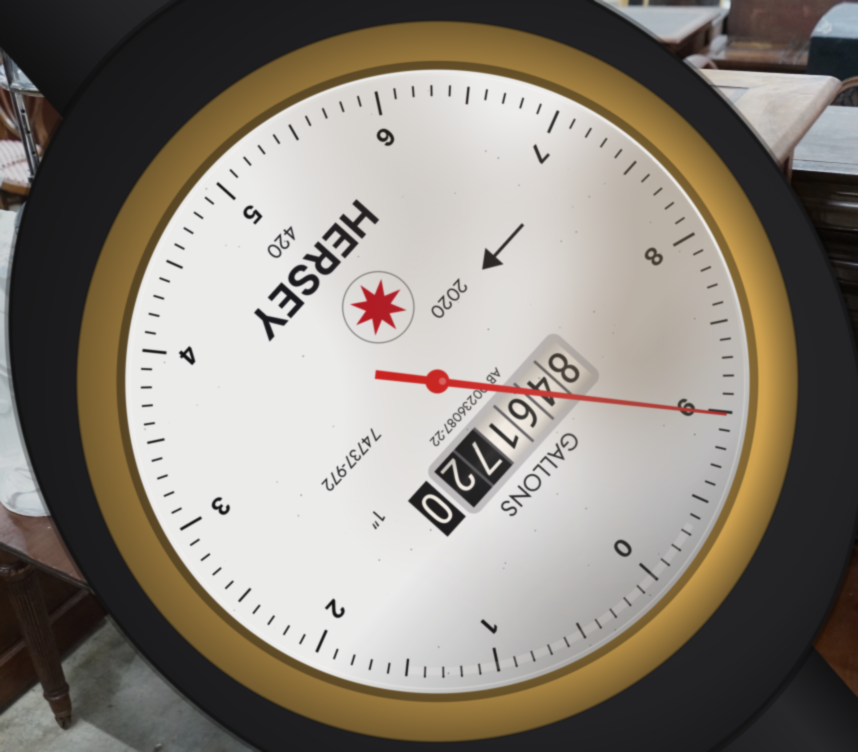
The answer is 8461719.0 gal
